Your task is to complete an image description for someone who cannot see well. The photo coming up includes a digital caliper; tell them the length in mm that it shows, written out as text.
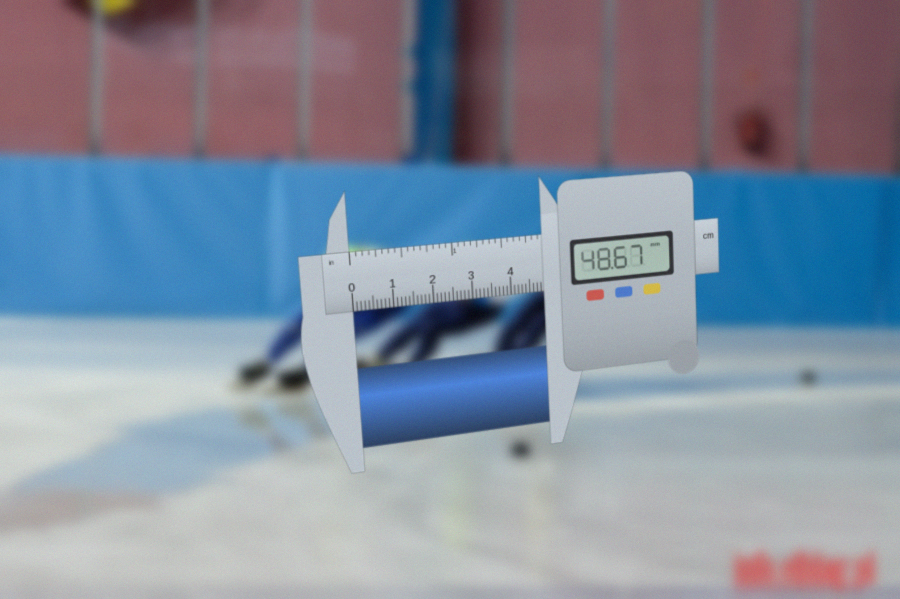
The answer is 48.67 mm
